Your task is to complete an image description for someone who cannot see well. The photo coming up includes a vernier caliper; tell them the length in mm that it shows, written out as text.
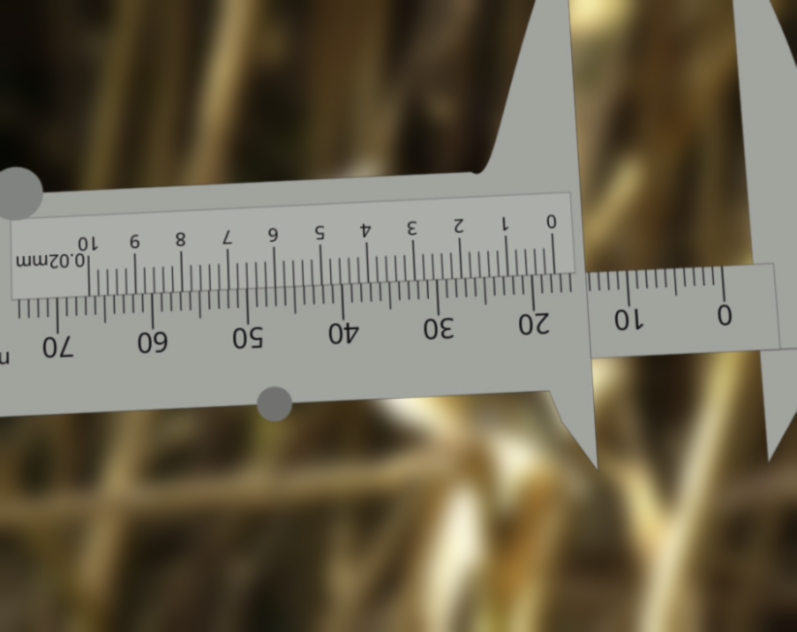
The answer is 17.6 mm
